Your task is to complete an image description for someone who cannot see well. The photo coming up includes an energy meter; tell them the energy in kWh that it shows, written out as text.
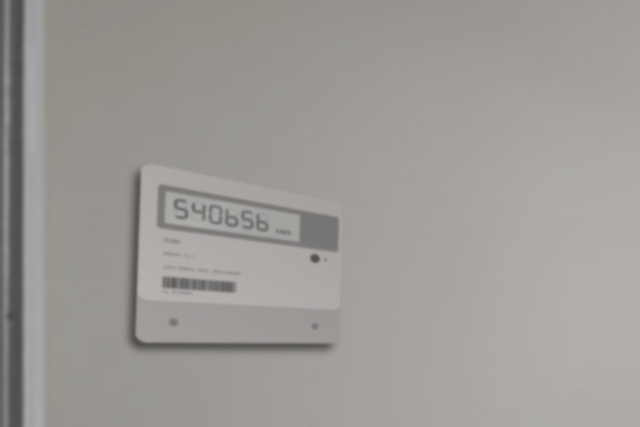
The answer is 540656 kWh
